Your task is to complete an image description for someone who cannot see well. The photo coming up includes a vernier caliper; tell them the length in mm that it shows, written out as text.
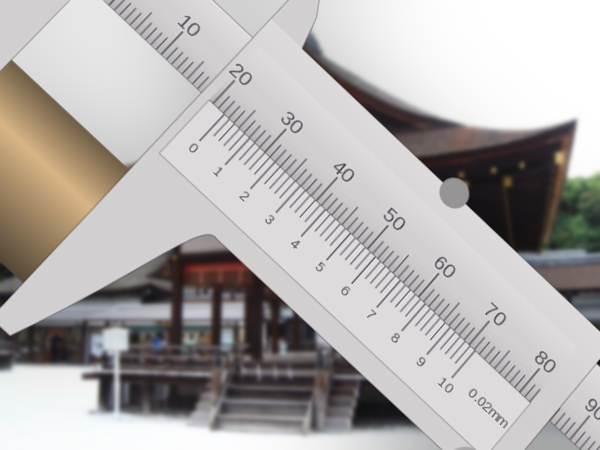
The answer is 22.2 mm
